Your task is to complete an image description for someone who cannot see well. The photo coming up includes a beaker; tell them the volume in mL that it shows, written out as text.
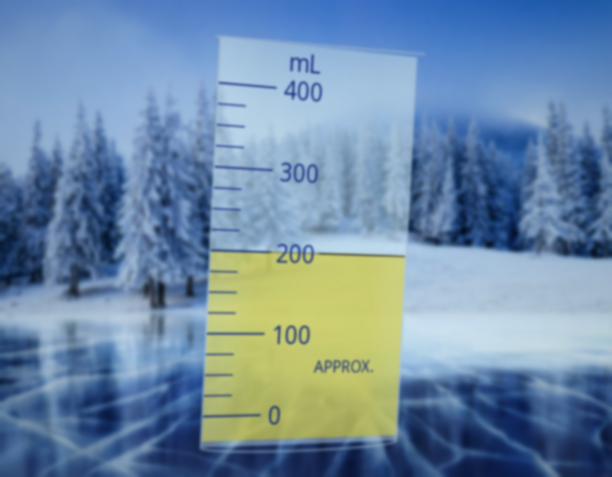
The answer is 200 mL
